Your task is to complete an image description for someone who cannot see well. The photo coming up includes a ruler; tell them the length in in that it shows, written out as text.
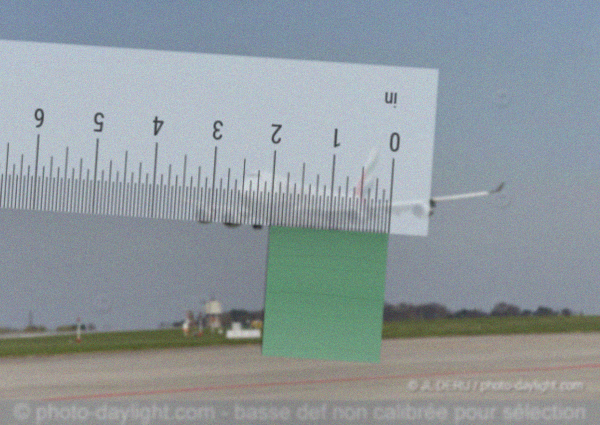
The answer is 2 in
